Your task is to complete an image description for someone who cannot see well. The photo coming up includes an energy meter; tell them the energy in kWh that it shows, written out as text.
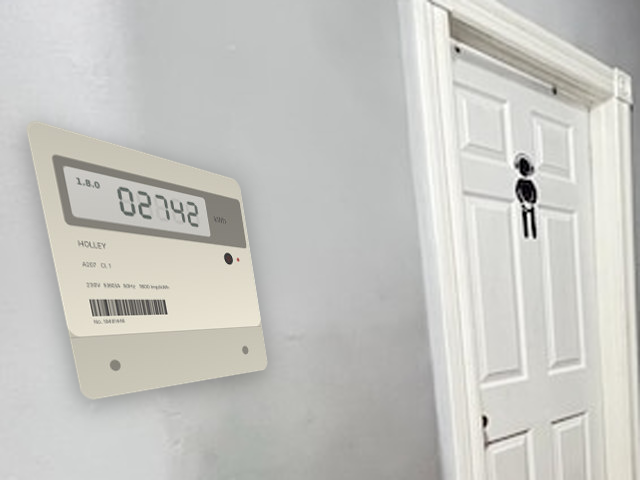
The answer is 2742 kWh
